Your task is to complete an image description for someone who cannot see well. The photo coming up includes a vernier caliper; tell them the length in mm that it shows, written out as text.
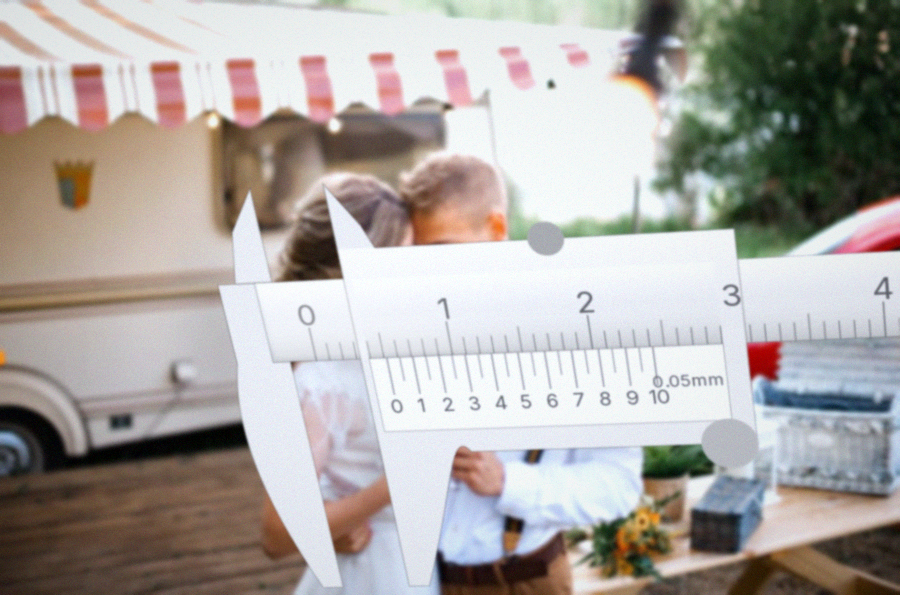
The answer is 5.2 mm
